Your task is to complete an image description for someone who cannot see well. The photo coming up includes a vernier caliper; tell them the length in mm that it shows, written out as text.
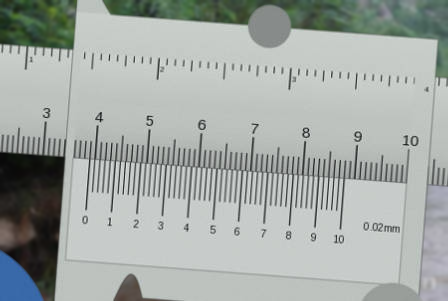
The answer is 39.0 mm
